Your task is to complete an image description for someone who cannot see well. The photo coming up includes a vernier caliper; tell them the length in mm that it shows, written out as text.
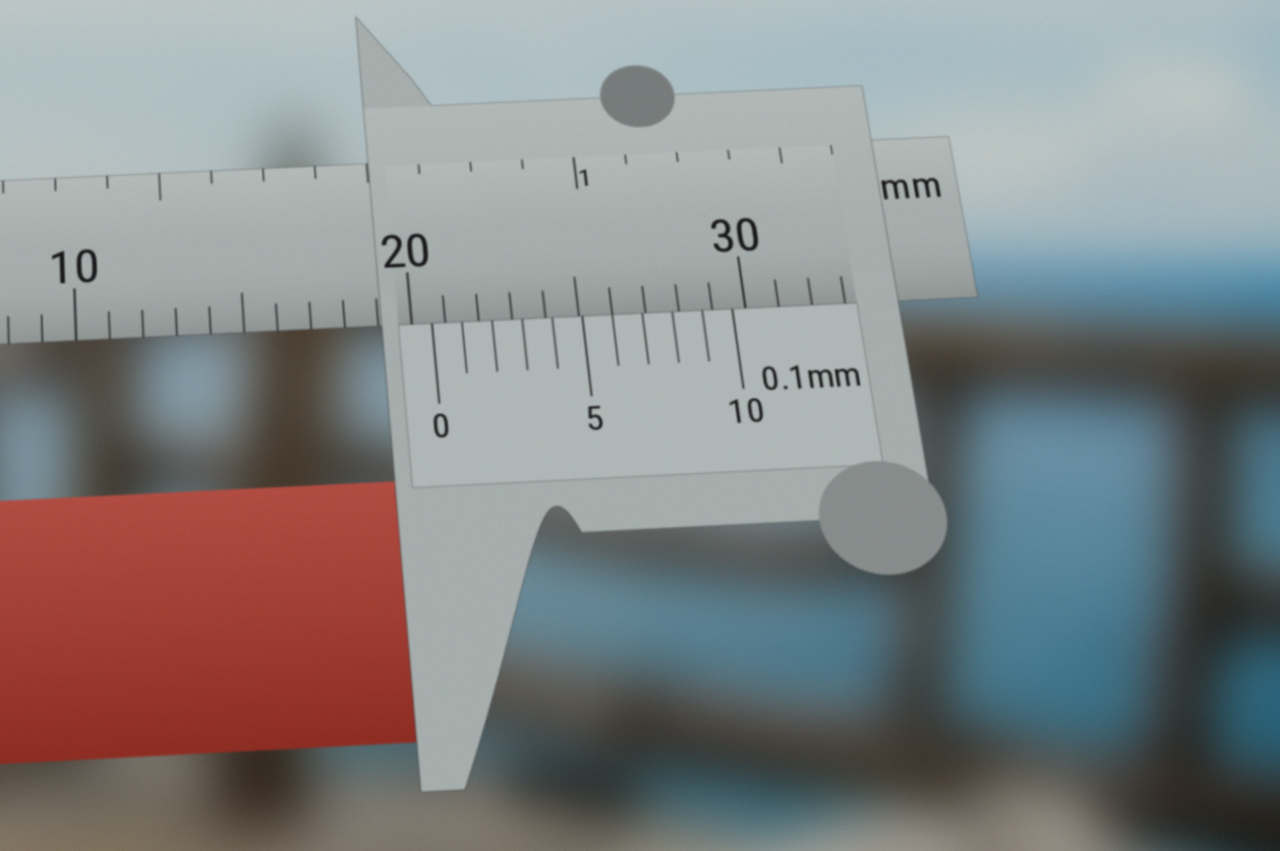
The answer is 20.6 mm
